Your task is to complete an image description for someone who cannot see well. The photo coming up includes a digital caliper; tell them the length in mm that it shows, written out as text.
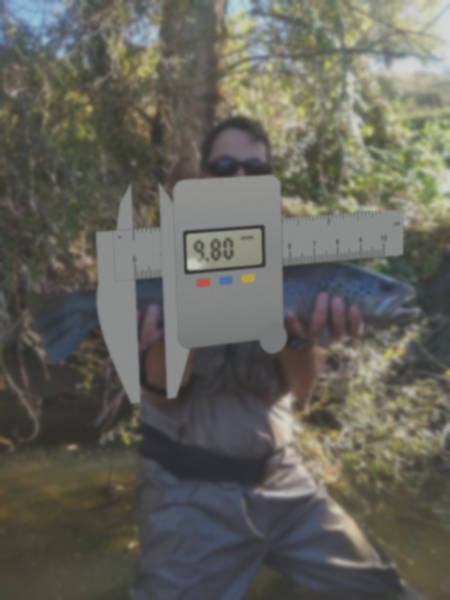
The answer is 9.80 mm
